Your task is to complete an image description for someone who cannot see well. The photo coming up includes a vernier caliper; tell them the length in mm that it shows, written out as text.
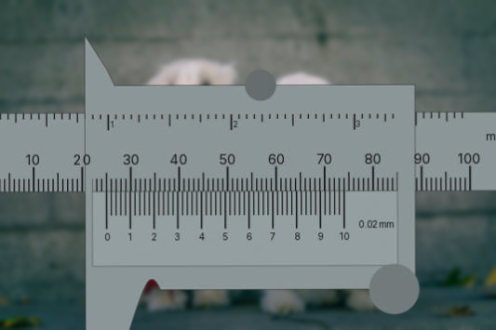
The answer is 25.0 mm
